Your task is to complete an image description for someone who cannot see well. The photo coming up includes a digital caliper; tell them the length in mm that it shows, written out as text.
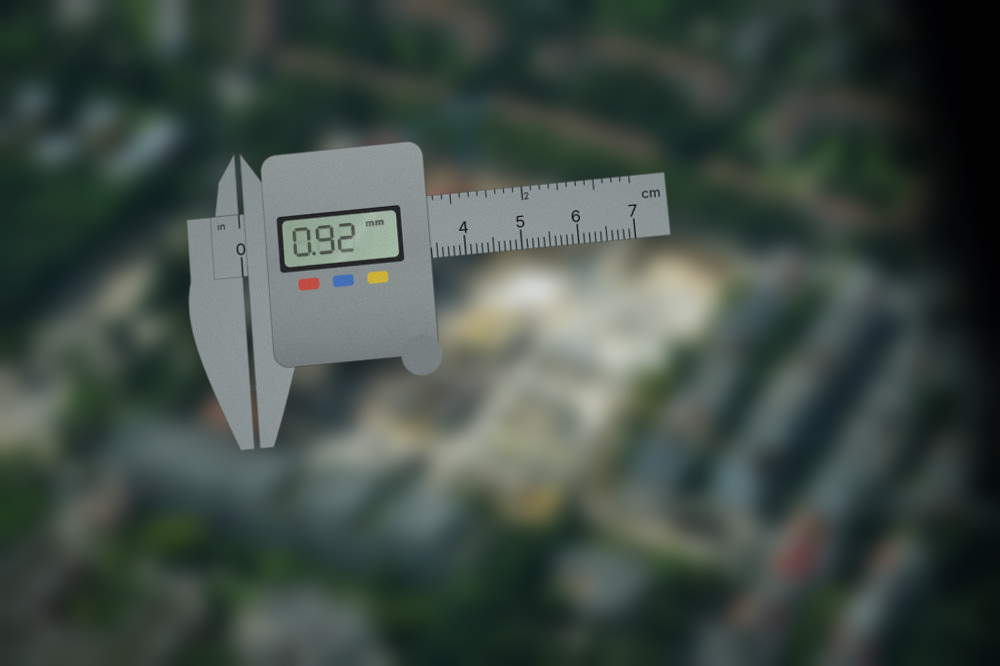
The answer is 0.92 mm
